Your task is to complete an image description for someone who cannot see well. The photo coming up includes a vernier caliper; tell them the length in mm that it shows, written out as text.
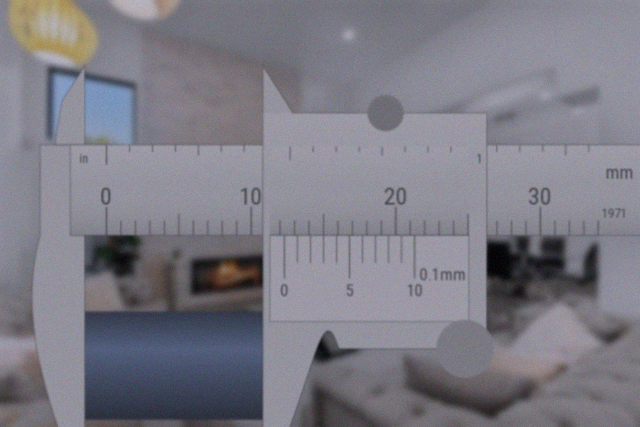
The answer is 12.3 mm
